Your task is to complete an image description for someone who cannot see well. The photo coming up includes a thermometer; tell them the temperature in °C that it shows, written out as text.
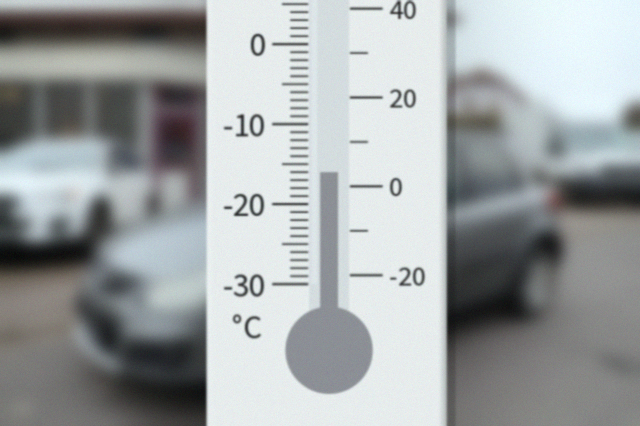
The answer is -16 °C
